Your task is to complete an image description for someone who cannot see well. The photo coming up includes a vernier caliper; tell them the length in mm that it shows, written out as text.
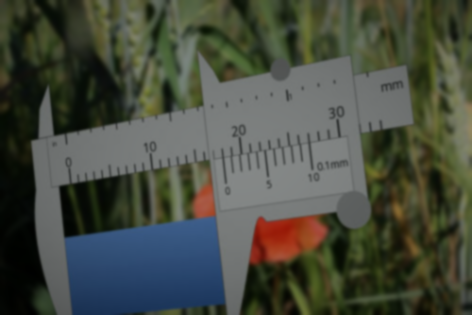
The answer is 18.0 mm
